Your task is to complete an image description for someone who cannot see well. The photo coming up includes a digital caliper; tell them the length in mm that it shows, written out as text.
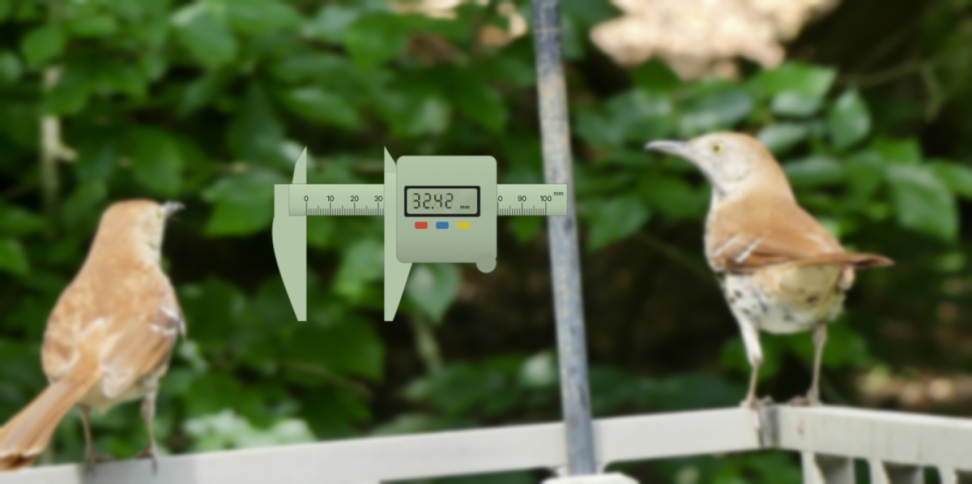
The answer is 32.42 mm
